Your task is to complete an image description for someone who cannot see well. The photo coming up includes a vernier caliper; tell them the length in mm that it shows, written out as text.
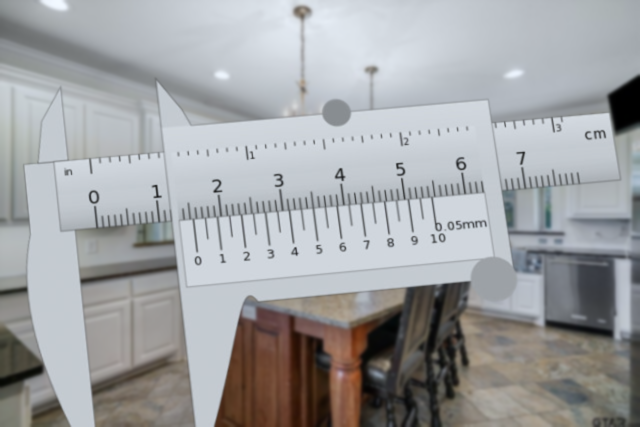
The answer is 15.5 mm
